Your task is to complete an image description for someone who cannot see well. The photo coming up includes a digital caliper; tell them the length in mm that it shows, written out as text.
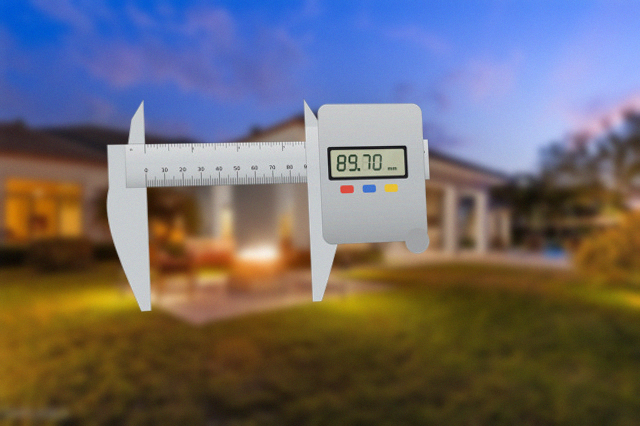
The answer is 89.70 mm
